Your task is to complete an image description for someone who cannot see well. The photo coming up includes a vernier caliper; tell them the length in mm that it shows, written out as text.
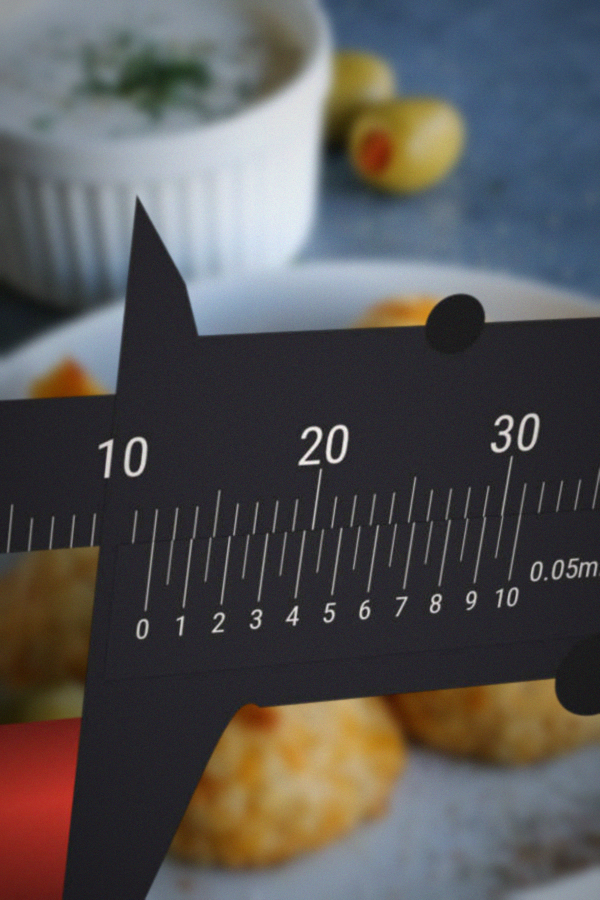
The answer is 12.0 mm
